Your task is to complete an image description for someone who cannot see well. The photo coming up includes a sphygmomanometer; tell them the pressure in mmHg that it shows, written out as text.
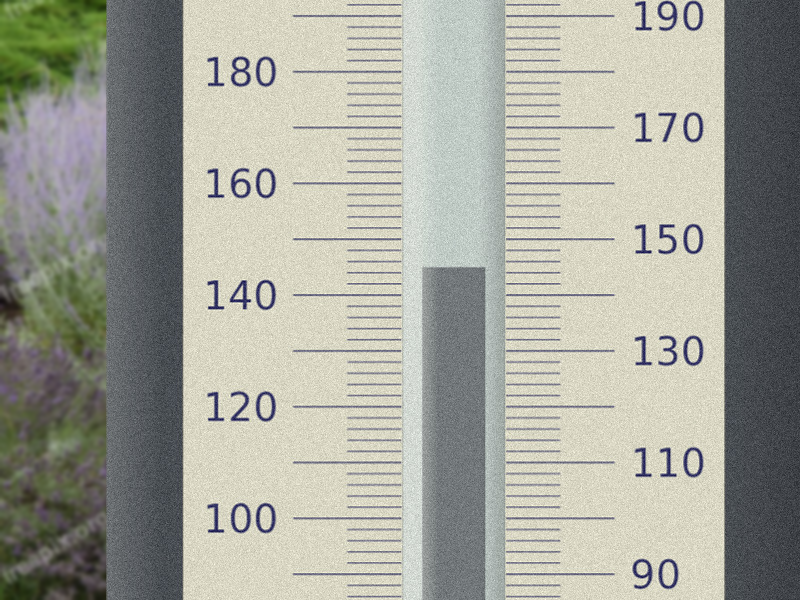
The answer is 145 mmHg
